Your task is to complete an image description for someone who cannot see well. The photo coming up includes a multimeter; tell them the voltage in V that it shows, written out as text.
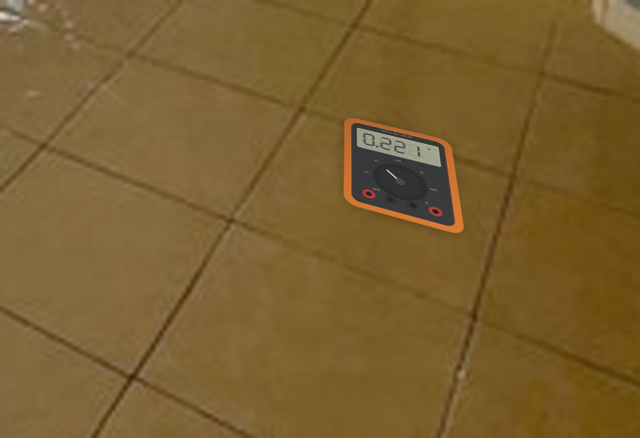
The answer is 0.221 V
